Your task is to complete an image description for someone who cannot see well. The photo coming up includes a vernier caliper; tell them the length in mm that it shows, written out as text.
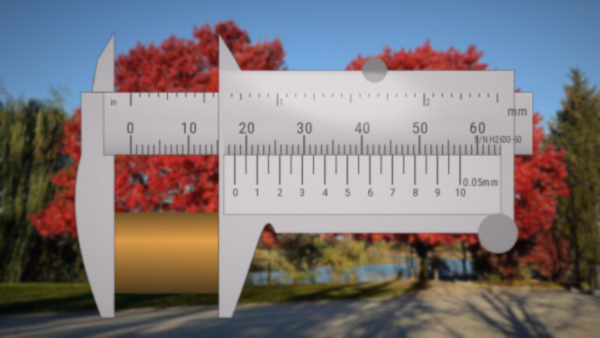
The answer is 18.0 mm
